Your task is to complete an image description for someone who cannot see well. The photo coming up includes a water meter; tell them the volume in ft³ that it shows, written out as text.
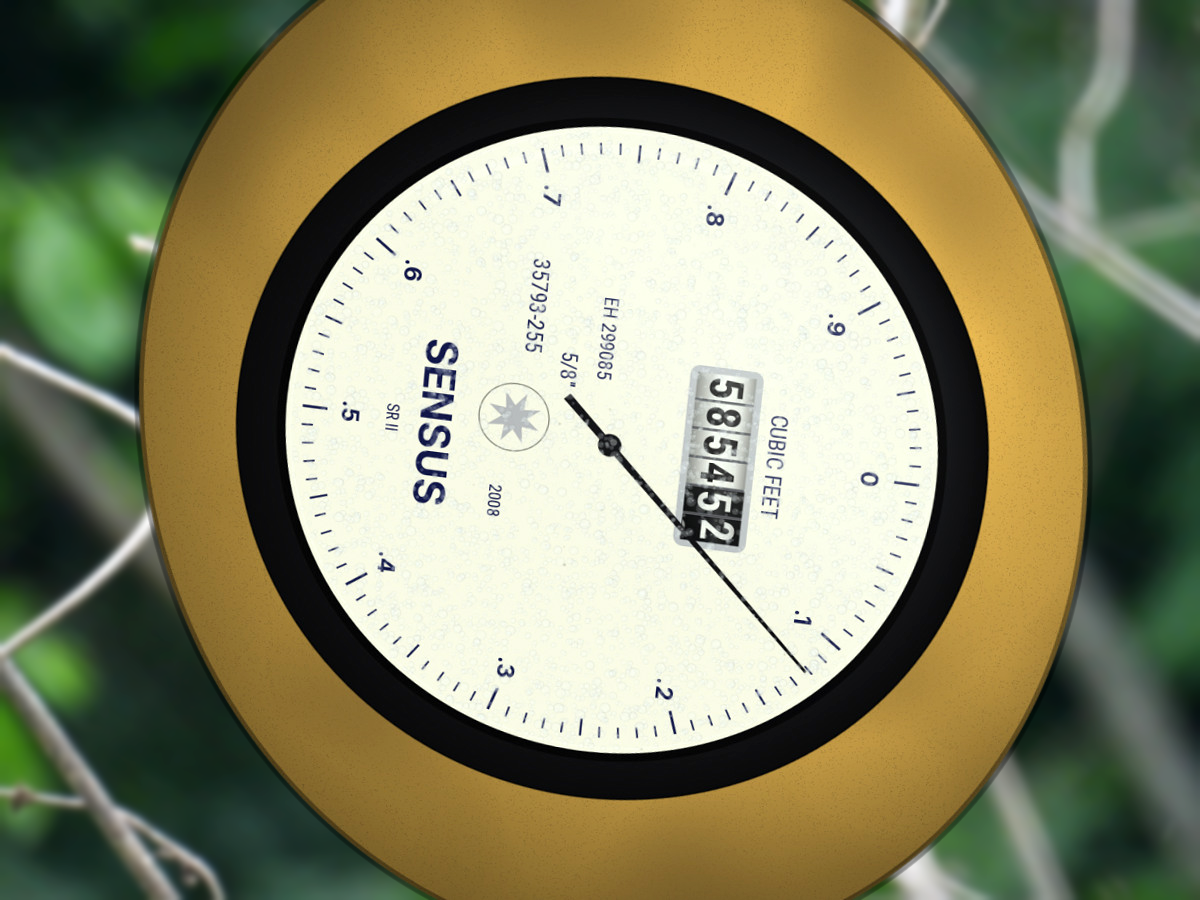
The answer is 585452.12 ft³
